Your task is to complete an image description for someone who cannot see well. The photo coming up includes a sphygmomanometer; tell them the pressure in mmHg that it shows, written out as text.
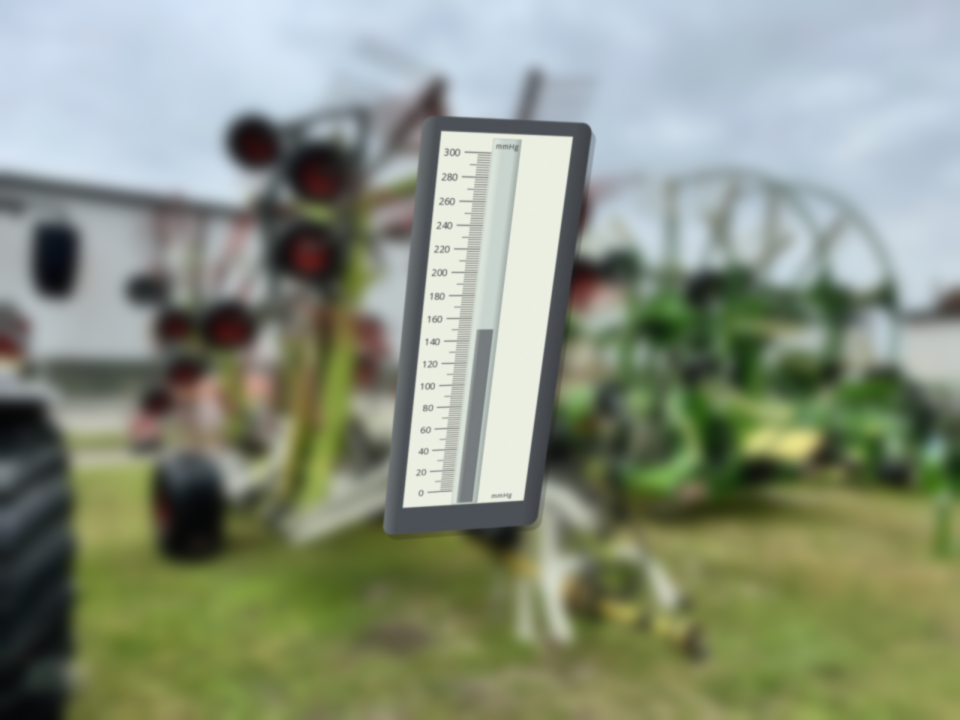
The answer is 150 mmHg
